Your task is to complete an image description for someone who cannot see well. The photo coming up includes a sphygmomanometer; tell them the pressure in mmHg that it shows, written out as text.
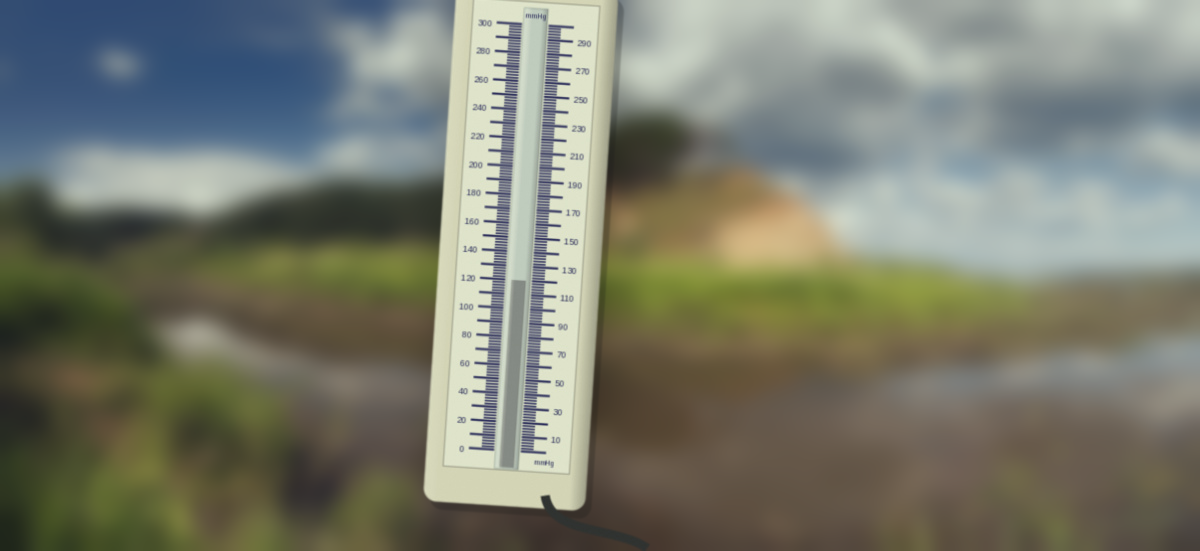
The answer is 120 mmHg
